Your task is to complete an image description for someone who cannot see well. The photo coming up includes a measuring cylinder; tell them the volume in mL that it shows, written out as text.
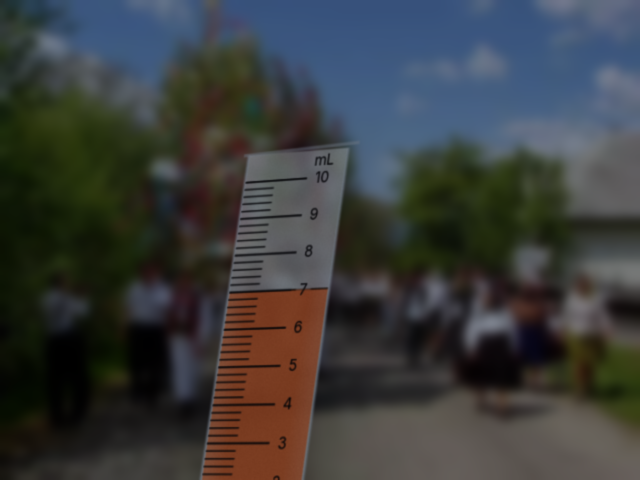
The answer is 7 mL
